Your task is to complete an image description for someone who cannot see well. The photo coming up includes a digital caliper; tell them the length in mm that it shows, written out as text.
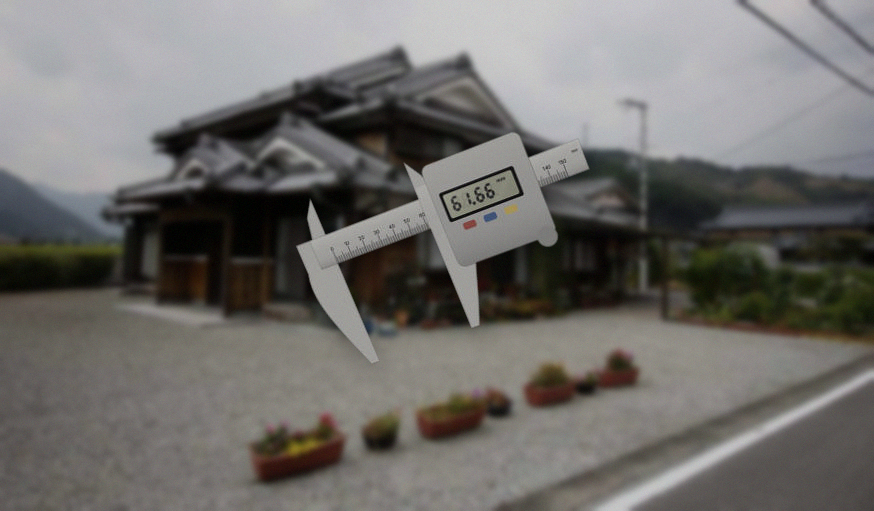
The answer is 61.66 mm
